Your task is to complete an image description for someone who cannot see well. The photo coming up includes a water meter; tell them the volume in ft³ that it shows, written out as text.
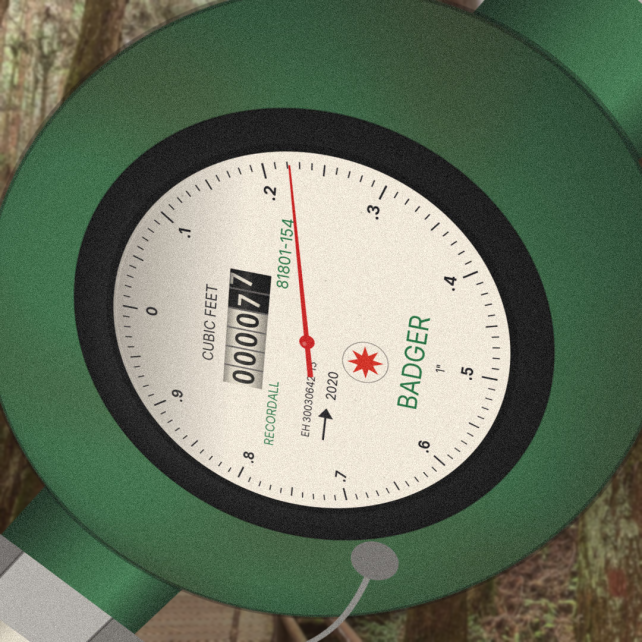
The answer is 77.22 ft³
